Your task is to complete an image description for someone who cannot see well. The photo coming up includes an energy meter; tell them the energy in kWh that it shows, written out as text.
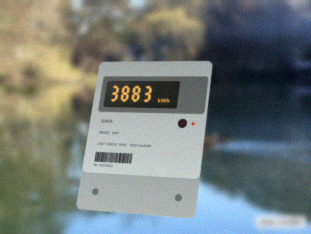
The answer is 3883 kWh
